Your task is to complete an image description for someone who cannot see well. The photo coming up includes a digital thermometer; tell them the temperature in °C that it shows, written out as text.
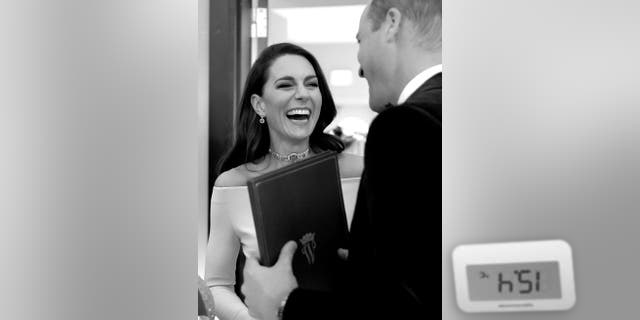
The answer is 15.4 °C
